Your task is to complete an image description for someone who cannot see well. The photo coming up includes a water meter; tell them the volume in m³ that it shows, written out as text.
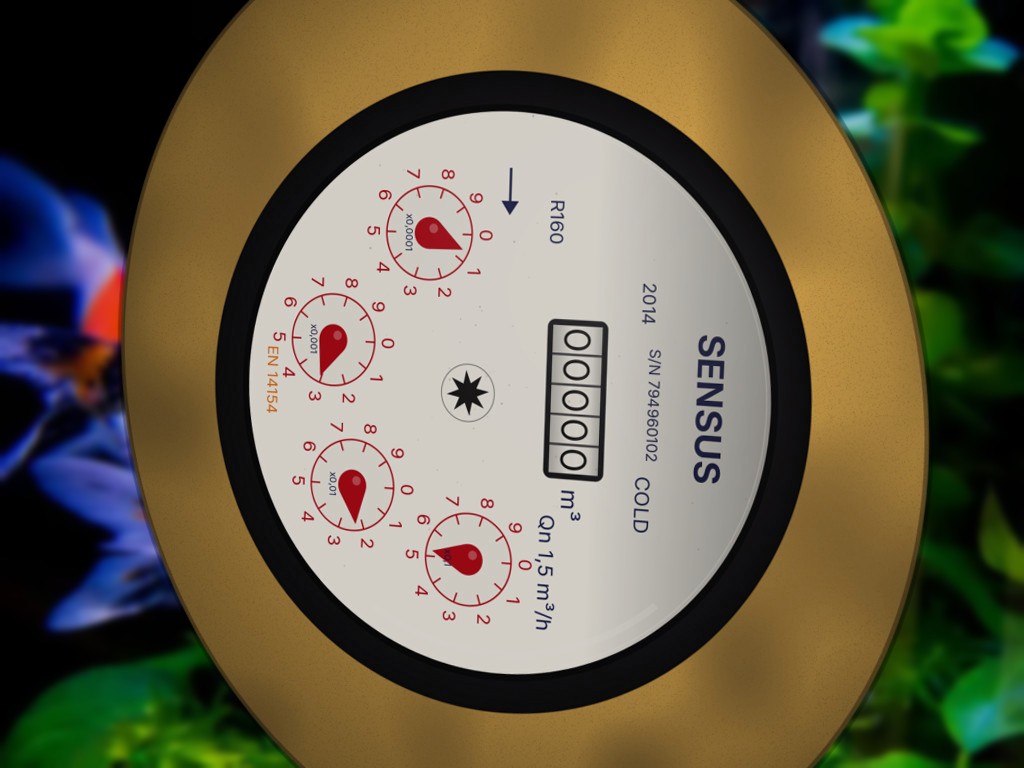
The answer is 0.5230 m³
